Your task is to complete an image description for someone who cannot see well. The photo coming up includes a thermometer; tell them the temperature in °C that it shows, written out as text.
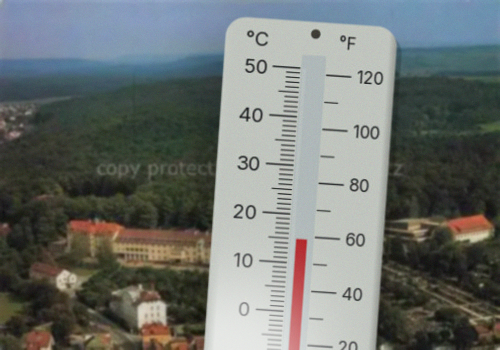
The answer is 15 °C
